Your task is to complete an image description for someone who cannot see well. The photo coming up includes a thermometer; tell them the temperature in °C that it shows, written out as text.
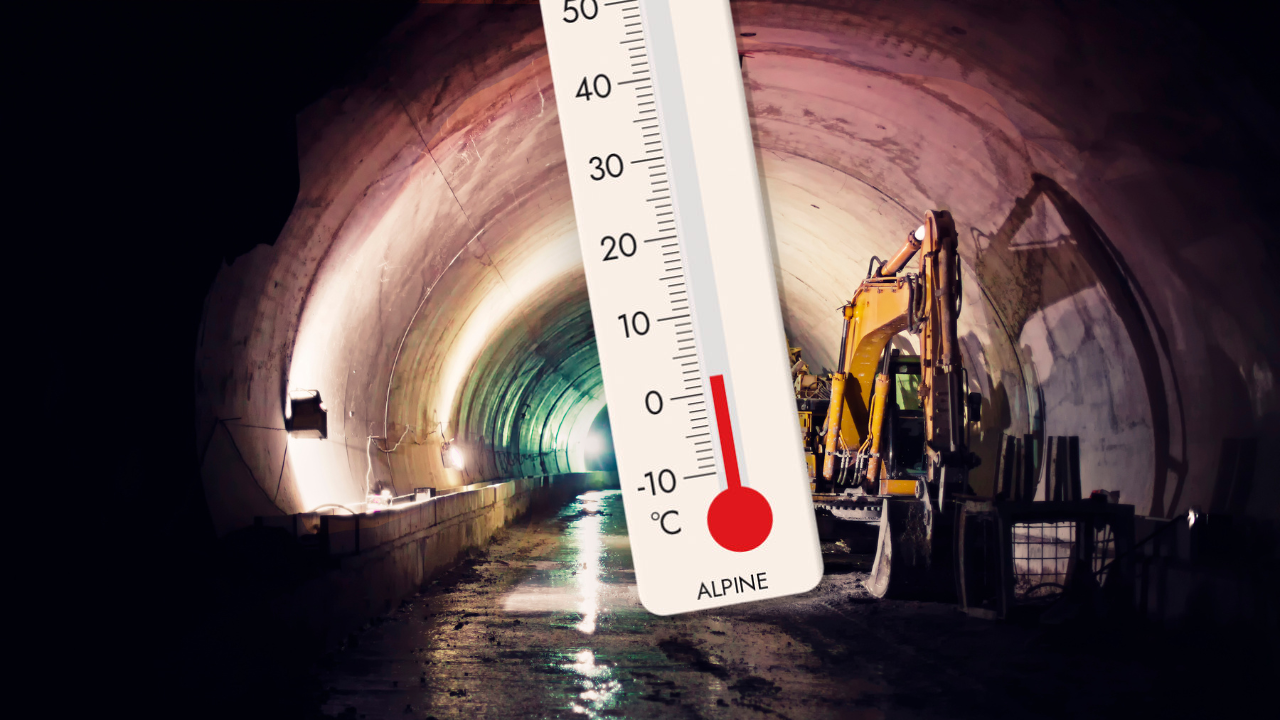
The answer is 2 °C
